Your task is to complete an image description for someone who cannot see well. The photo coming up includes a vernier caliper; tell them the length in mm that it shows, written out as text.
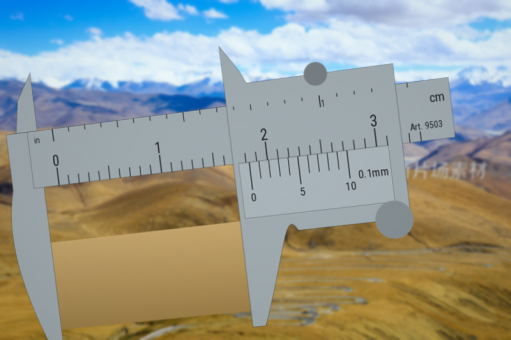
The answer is 18.3 mm
